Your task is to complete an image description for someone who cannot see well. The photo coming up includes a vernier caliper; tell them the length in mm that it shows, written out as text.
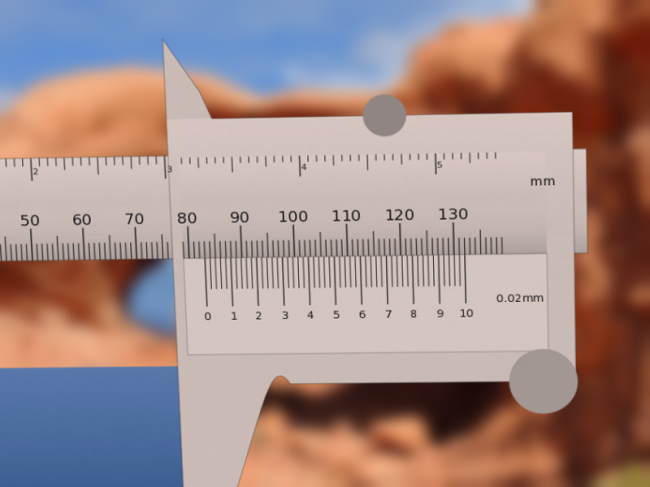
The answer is 83.0 mm
